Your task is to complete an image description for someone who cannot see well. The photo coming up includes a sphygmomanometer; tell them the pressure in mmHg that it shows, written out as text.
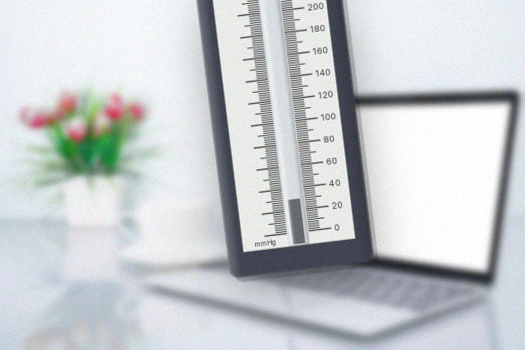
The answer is 30 mmHg
